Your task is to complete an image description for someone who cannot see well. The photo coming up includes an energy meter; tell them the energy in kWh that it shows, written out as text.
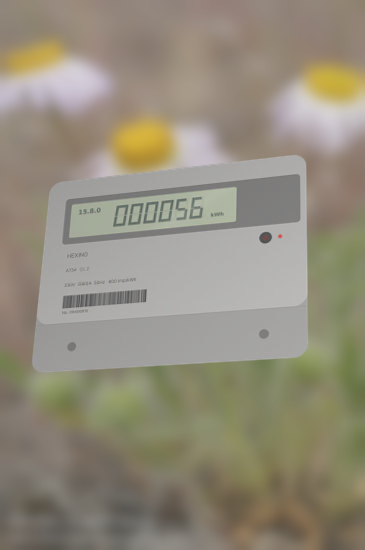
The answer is 56 kWh
